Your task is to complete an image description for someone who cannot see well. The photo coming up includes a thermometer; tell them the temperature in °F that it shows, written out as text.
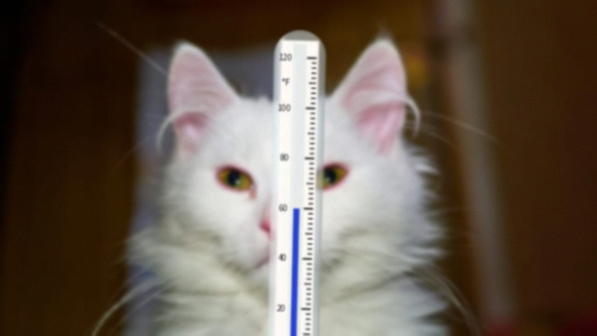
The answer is 60 °F
